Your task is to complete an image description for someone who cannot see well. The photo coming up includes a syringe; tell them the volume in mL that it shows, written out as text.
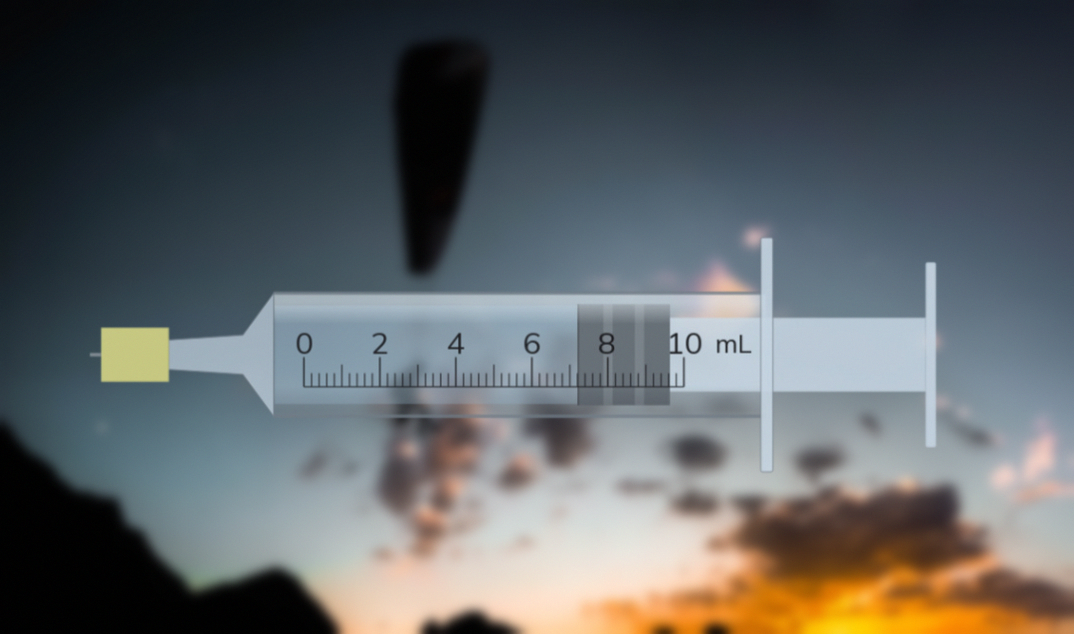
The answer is 7.2 mL
